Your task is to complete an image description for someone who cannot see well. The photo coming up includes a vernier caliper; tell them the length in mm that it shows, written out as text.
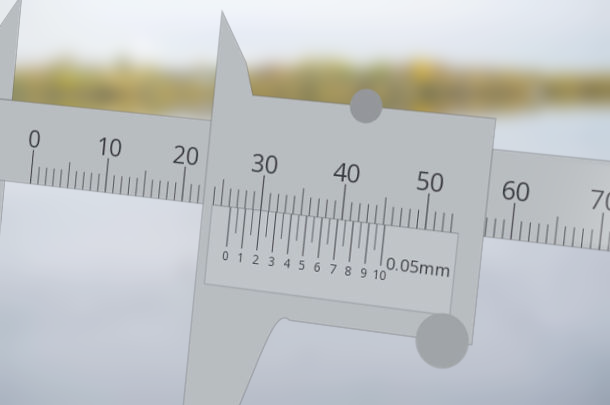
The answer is 26.2 mm
